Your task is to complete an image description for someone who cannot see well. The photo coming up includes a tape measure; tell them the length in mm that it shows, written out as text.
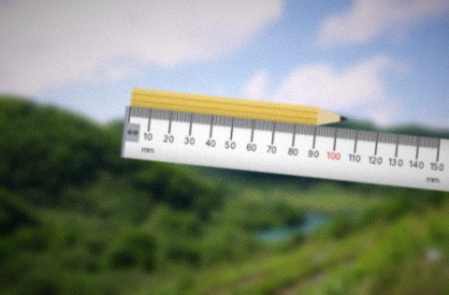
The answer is 105 mm
